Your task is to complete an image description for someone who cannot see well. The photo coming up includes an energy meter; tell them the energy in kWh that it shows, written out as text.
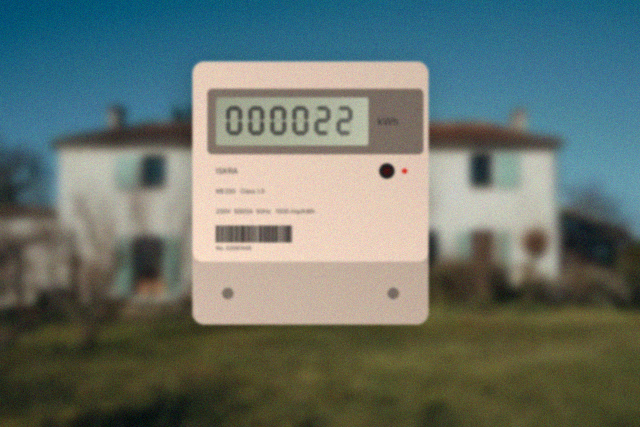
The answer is 22 kWh
